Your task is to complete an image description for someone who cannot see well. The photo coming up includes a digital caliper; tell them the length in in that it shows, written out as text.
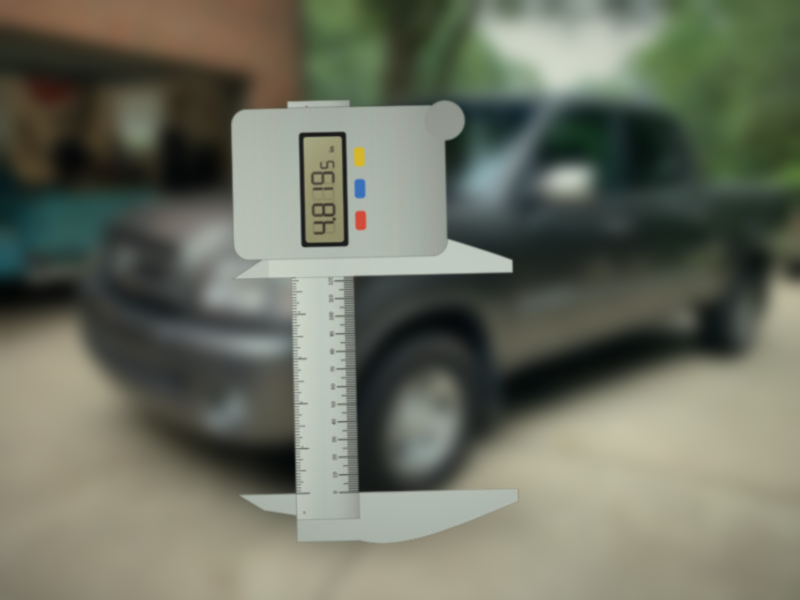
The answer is 4.8195 in
